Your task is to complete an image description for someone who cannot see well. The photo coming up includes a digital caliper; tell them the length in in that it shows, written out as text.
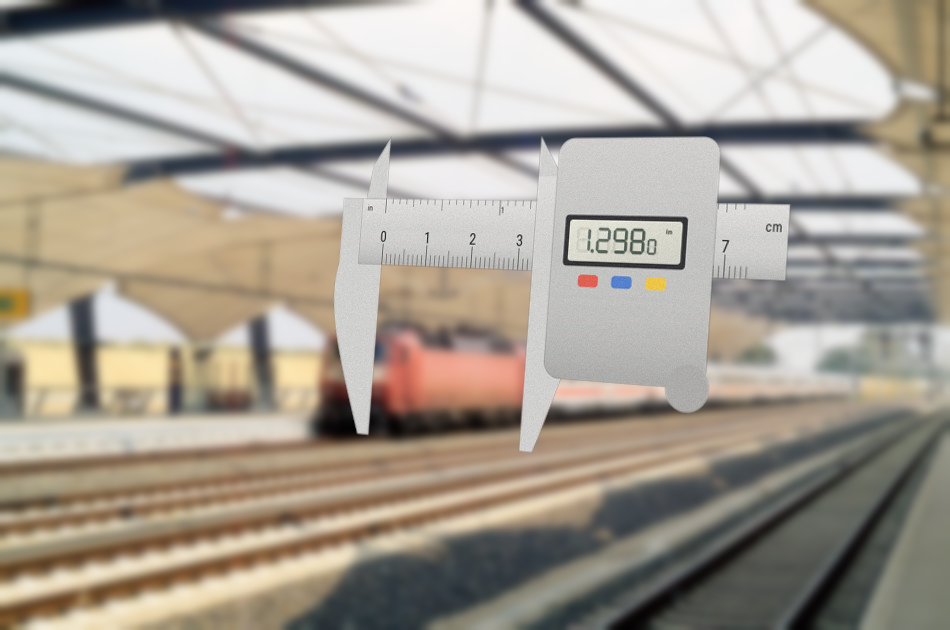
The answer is 1.2980 in
